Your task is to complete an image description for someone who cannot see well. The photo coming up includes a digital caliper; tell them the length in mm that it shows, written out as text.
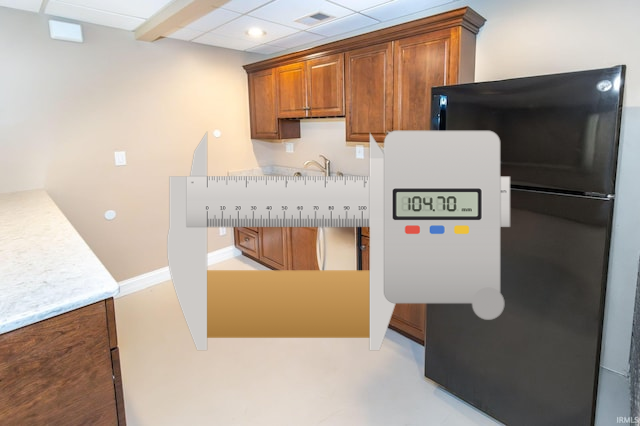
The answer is 104.70 mm
